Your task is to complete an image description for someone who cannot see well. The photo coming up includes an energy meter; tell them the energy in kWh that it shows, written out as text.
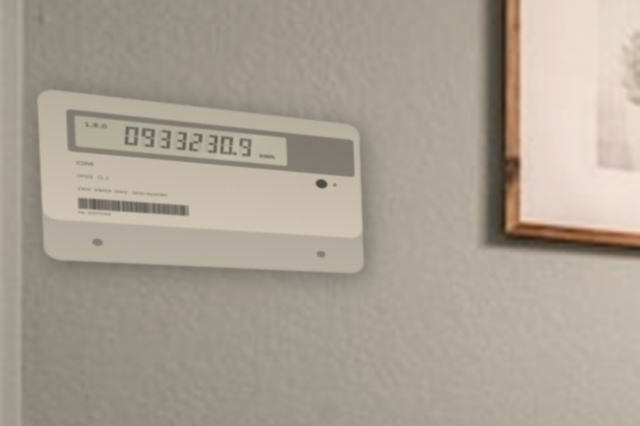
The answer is 933230.9 kWh
